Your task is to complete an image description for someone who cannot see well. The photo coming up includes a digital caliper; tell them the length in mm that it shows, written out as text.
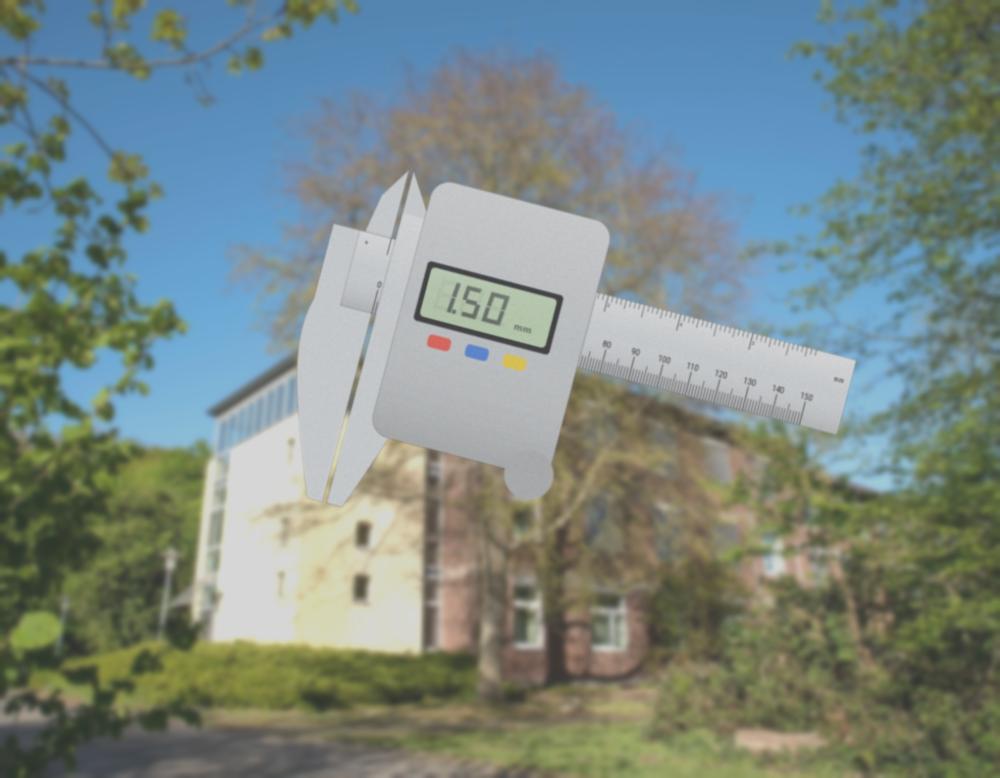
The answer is 1.50 mm
